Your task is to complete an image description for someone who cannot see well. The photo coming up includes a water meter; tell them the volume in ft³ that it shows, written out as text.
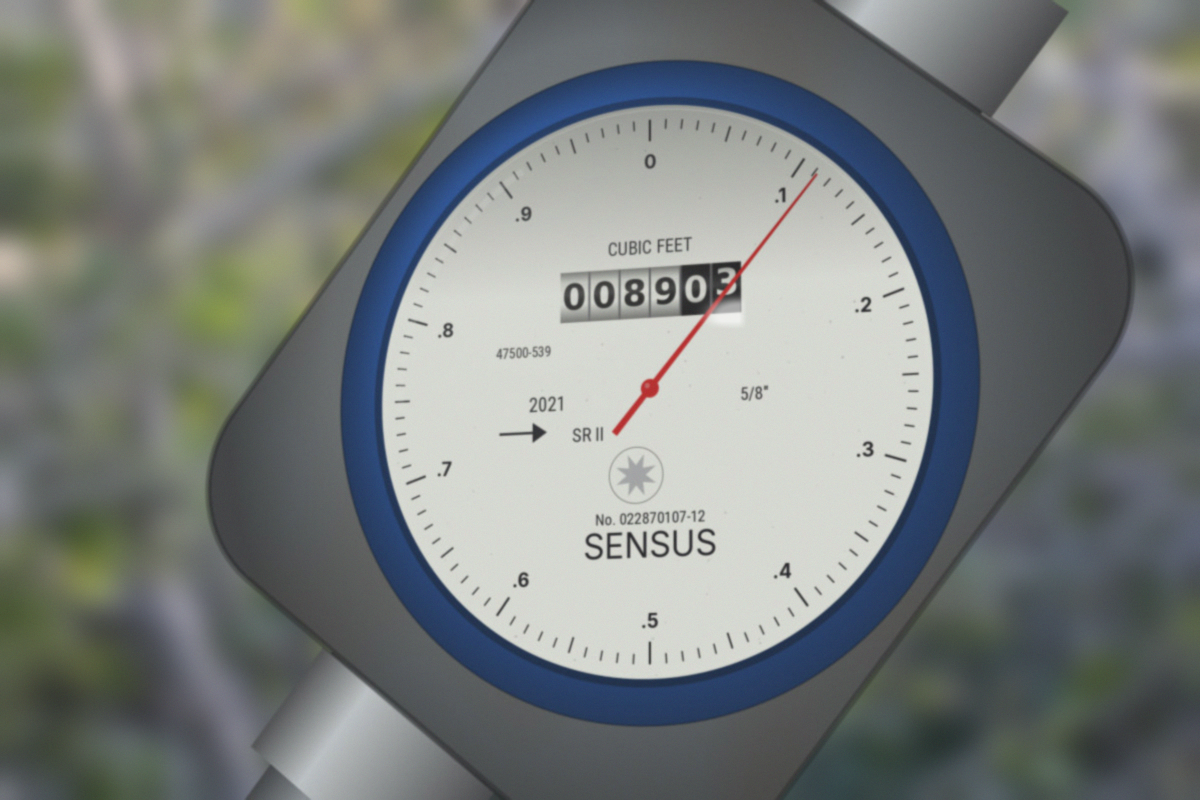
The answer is 8903.11 ft³
